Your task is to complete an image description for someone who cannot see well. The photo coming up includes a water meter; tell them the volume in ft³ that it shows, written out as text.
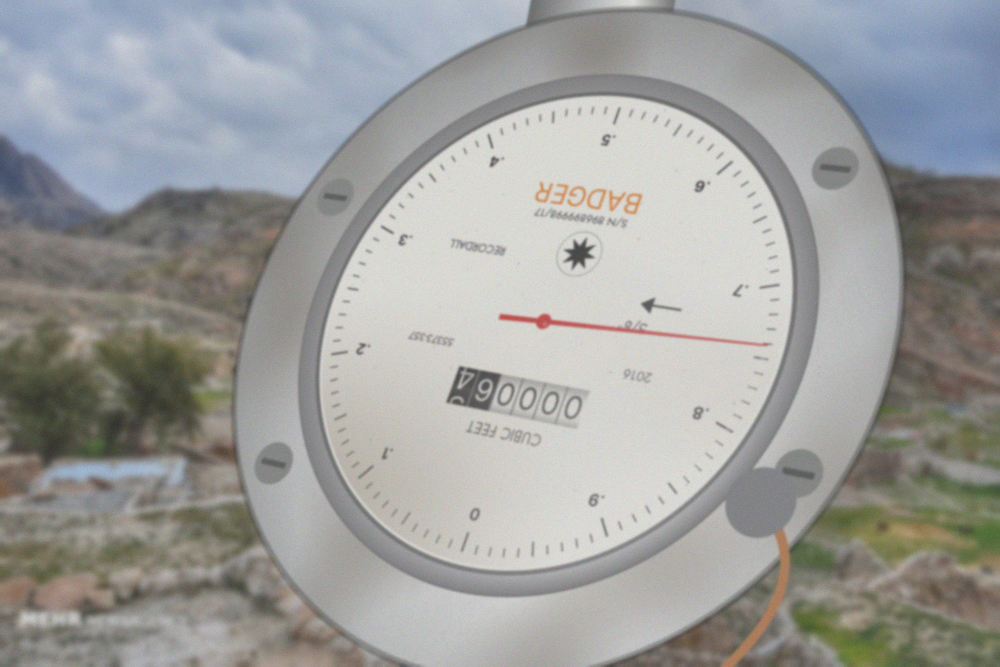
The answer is 63.74 ft³
